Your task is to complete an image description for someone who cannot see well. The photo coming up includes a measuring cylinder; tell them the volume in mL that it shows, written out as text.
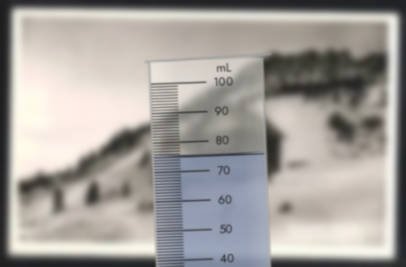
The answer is 75 mL
